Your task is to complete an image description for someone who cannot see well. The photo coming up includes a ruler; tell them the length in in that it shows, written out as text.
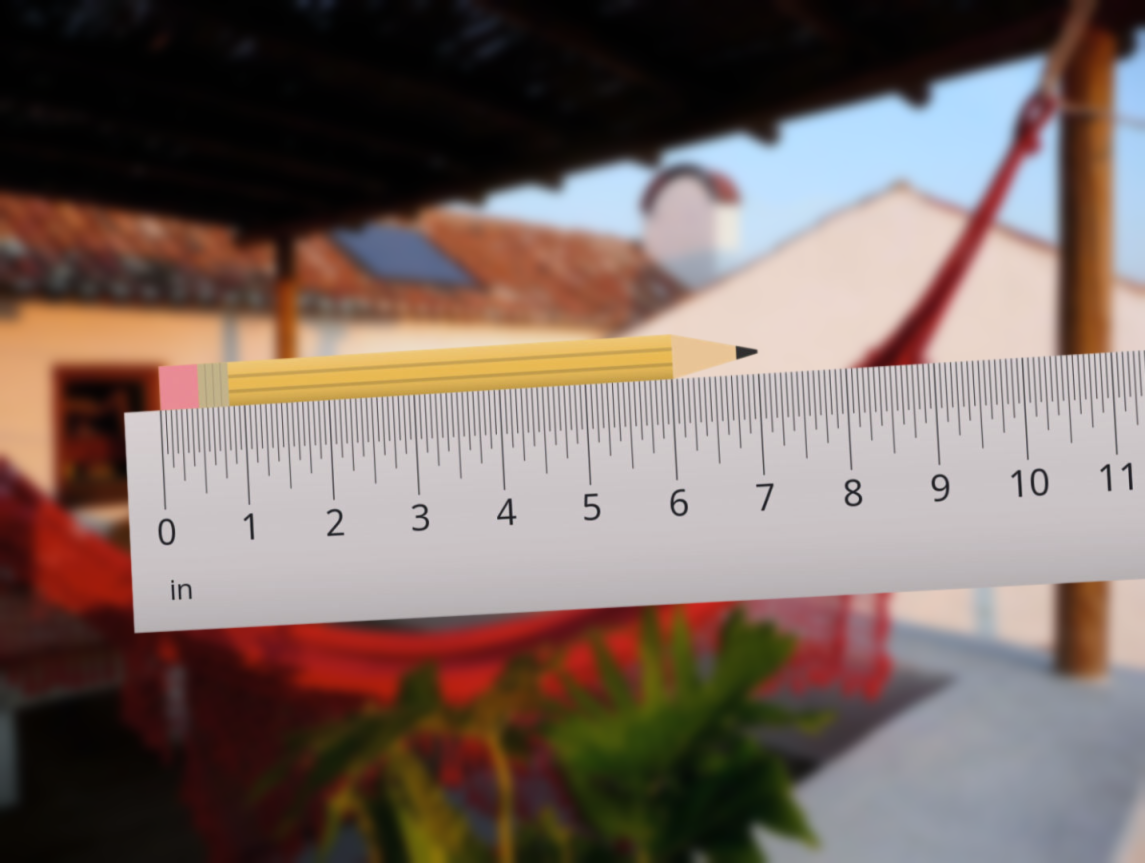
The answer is 7 in
